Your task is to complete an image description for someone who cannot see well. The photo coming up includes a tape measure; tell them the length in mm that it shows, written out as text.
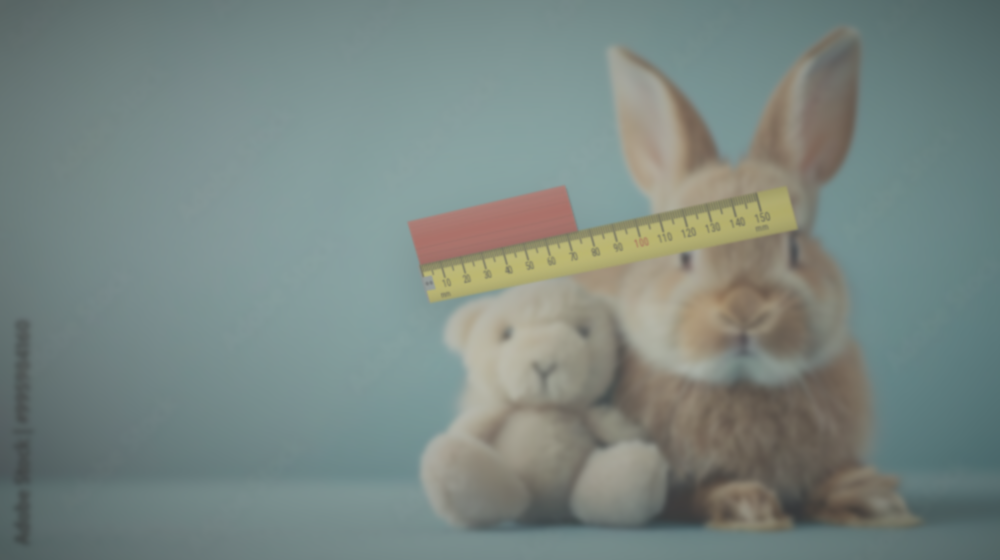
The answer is 75 mm
